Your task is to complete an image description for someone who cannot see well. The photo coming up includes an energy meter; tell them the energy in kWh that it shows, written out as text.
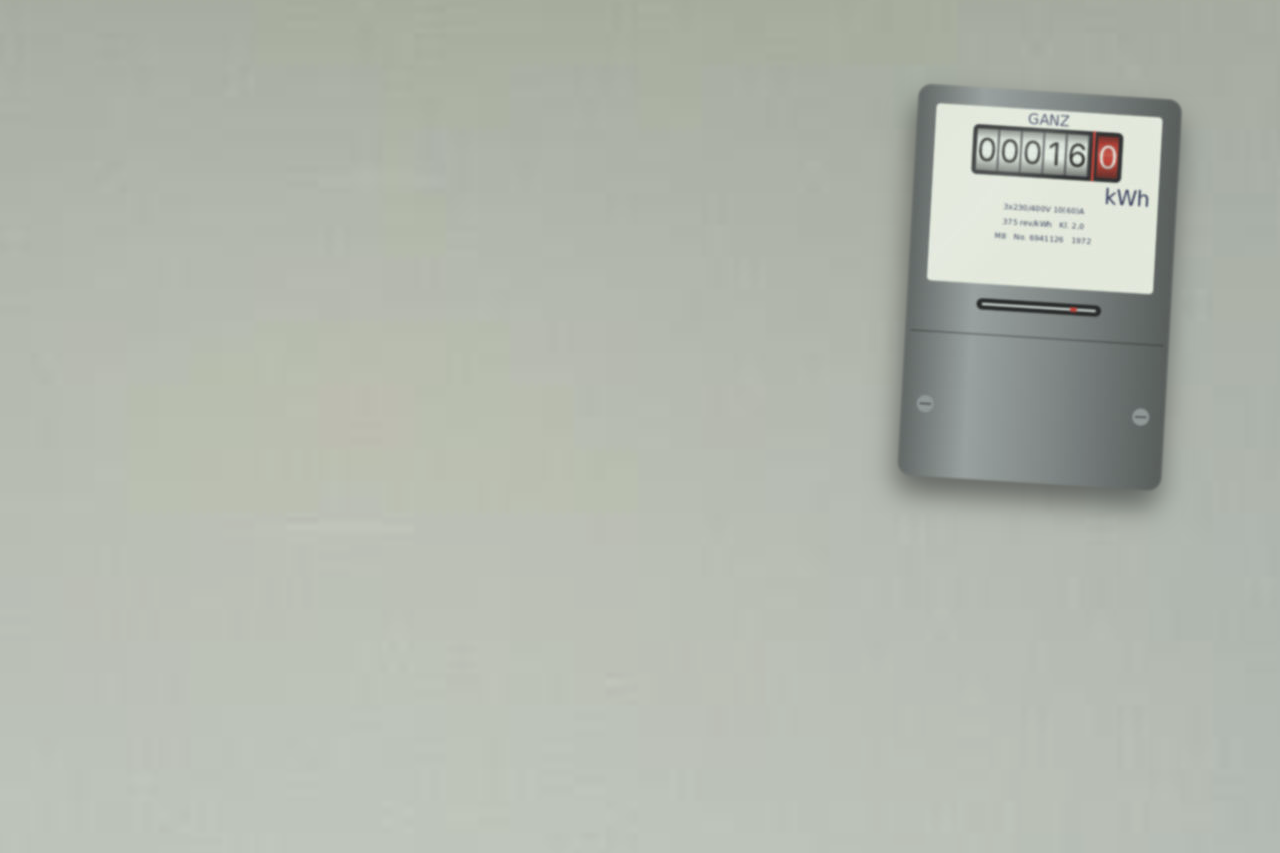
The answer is 16.0 kWh
